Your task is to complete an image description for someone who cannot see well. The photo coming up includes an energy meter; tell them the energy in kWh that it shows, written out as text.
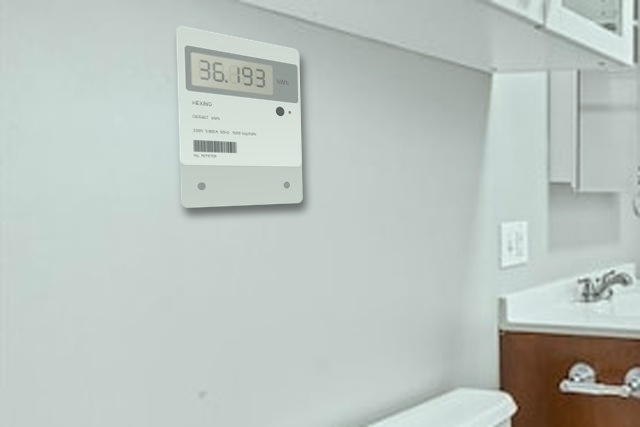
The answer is 36.193 kWh
